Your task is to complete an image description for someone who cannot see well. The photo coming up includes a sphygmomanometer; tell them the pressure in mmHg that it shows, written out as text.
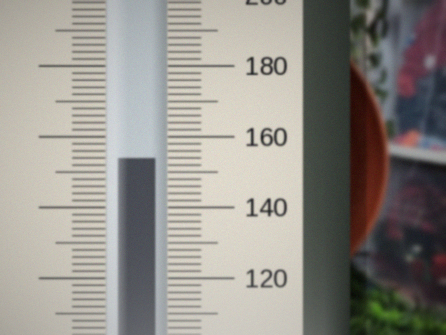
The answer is 154 mmHg
